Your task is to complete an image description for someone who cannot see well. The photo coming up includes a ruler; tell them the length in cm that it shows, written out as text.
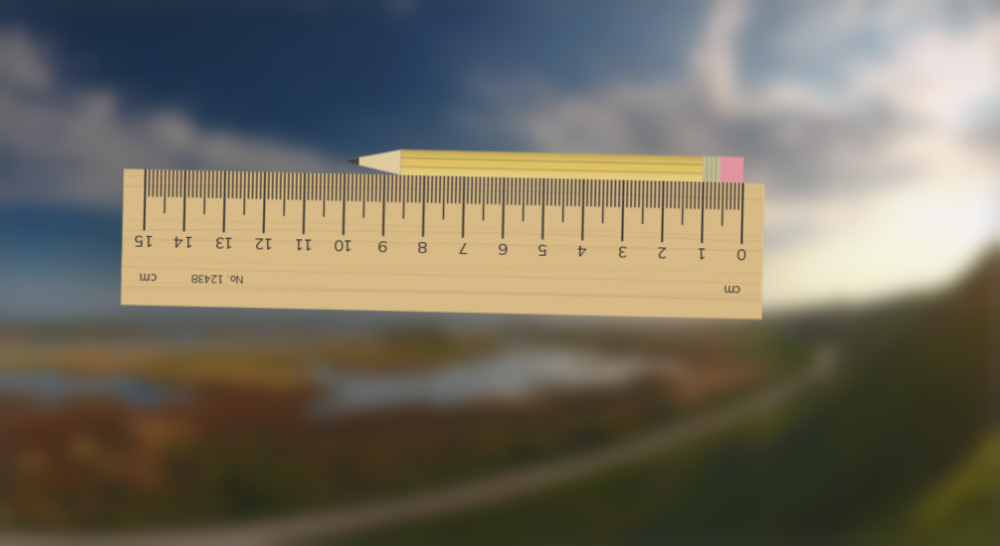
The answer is 10 cm
